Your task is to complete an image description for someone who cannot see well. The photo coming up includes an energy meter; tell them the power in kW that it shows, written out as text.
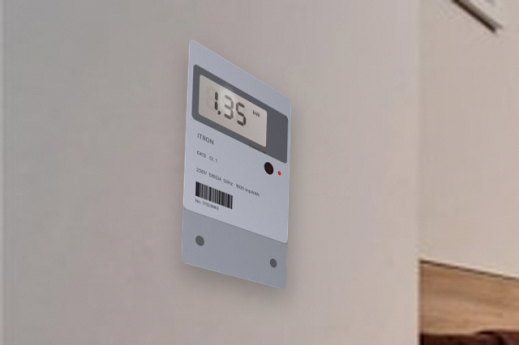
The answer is 1.35 kW
